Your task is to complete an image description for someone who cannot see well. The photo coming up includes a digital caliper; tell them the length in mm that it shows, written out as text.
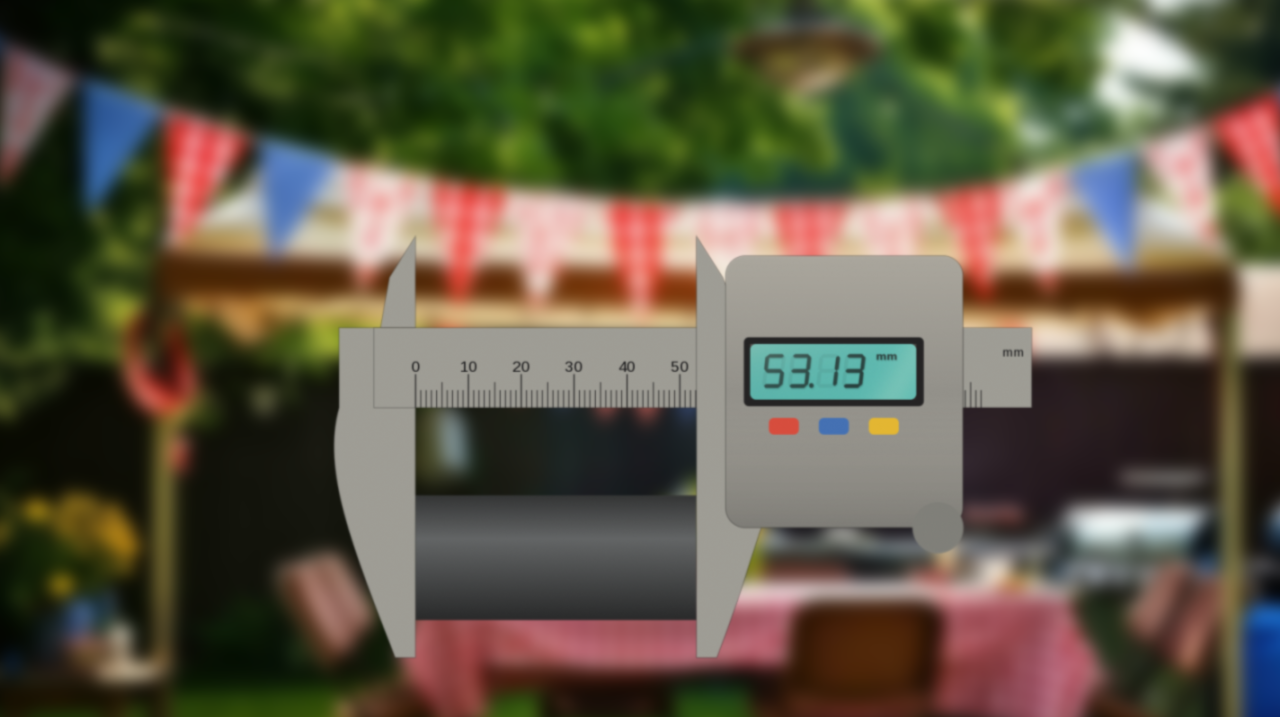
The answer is 53.13 mm
